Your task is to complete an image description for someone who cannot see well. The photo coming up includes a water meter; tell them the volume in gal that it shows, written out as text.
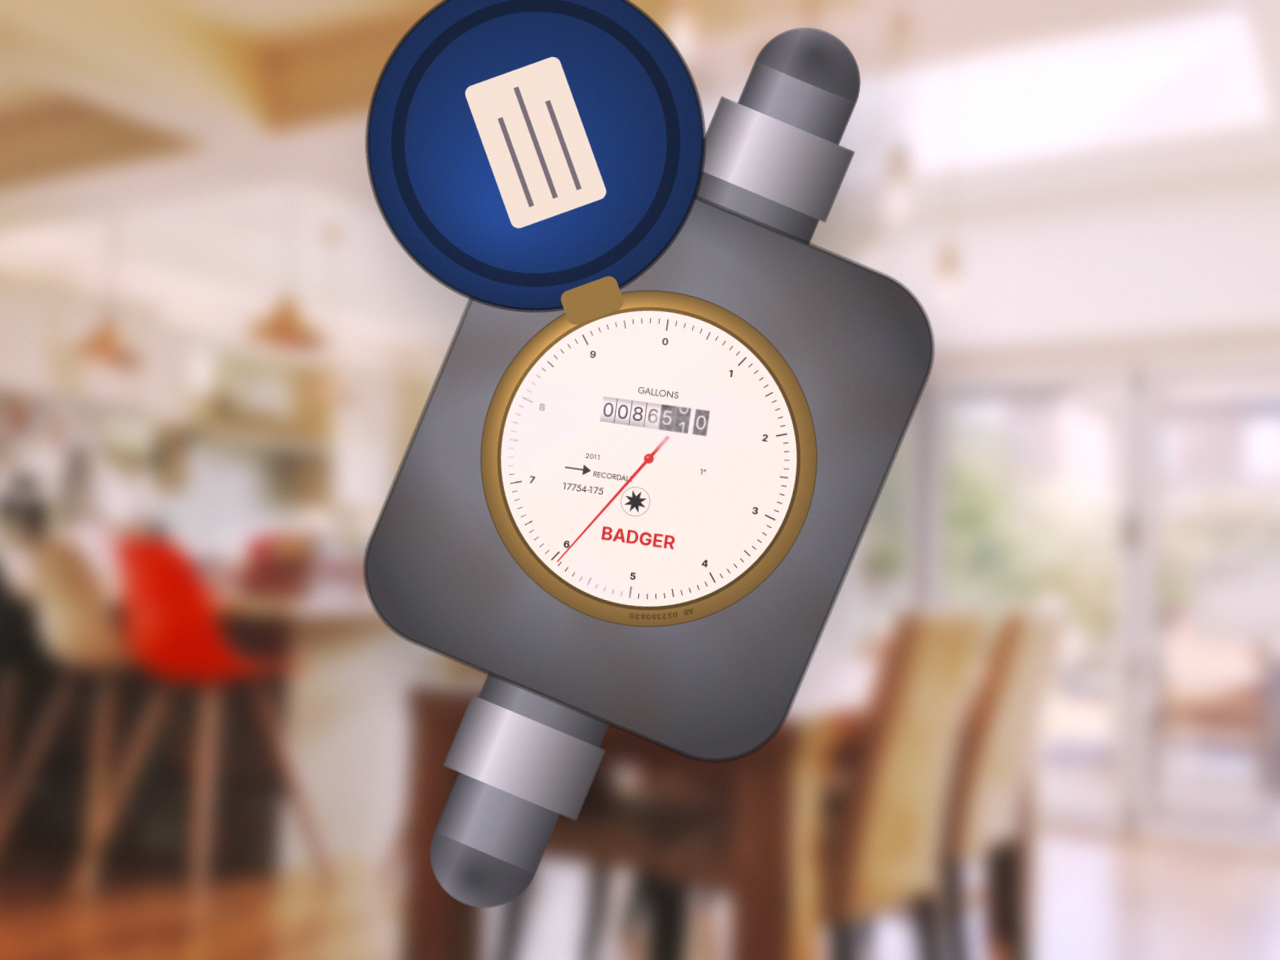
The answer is 86505.9 gal
